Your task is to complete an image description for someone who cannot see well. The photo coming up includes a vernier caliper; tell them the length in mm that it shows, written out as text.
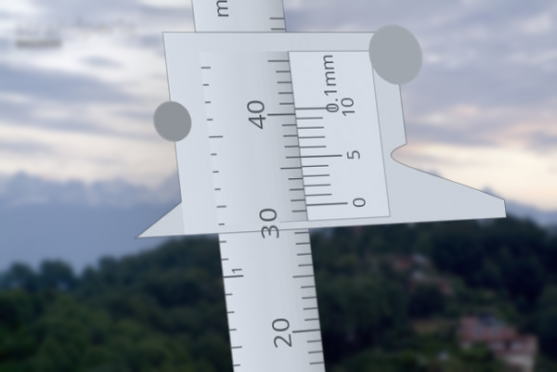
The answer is 31.5 mm
